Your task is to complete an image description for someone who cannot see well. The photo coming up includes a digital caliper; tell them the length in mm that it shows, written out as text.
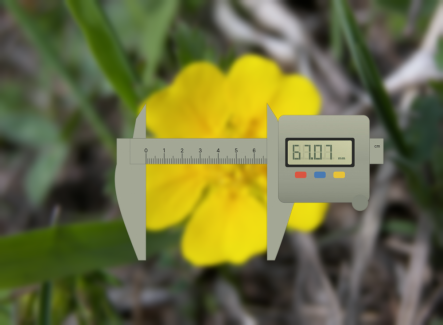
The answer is 67.07 mm
